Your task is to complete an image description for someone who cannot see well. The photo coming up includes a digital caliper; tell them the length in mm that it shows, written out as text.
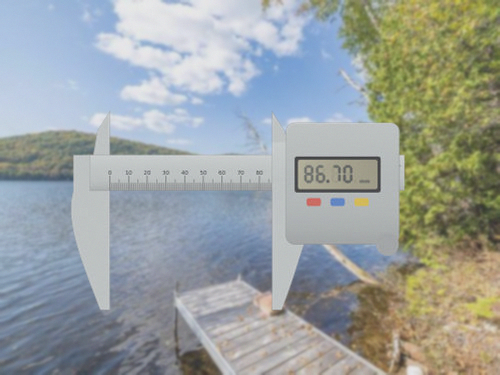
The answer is 86.70 mm
